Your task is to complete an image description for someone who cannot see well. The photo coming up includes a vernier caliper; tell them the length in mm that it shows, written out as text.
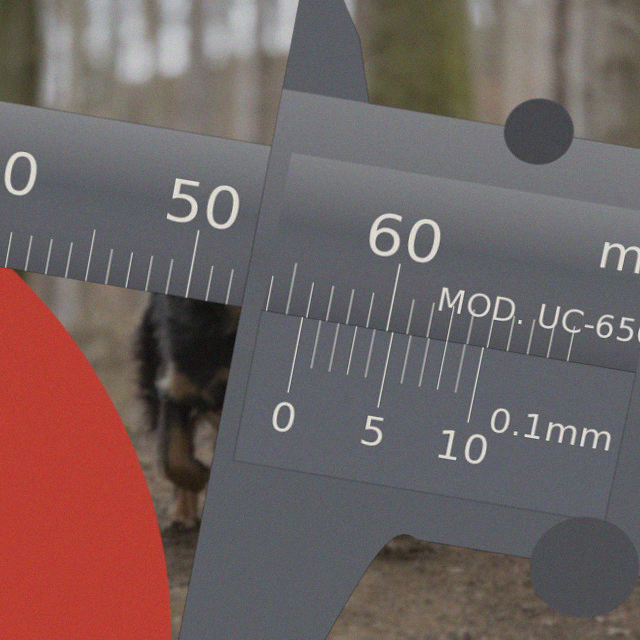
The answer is 55.8 mm
